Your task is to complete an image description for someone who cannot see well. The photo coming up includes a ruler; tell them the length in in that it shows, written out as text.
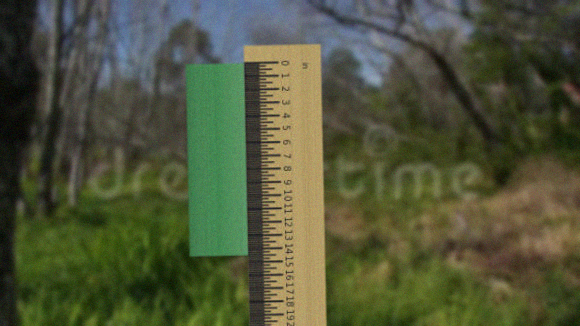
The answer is 14.5 in
